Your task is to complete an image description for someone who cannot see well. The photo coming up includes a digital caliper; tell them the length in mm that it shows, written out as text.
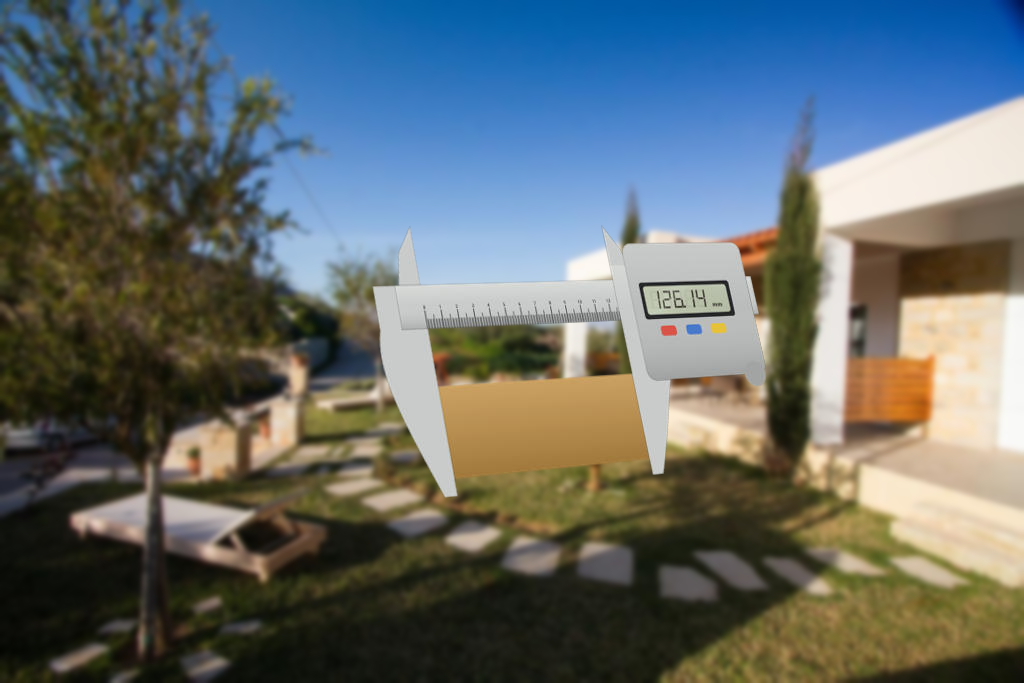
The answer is 126.14 mm
